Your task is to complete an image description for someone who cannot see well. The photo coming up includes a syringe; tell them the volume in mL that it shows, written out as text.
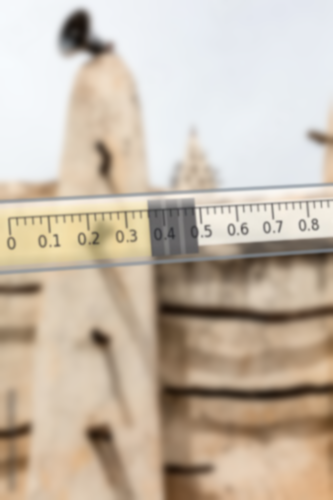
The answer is 0.36 mL
